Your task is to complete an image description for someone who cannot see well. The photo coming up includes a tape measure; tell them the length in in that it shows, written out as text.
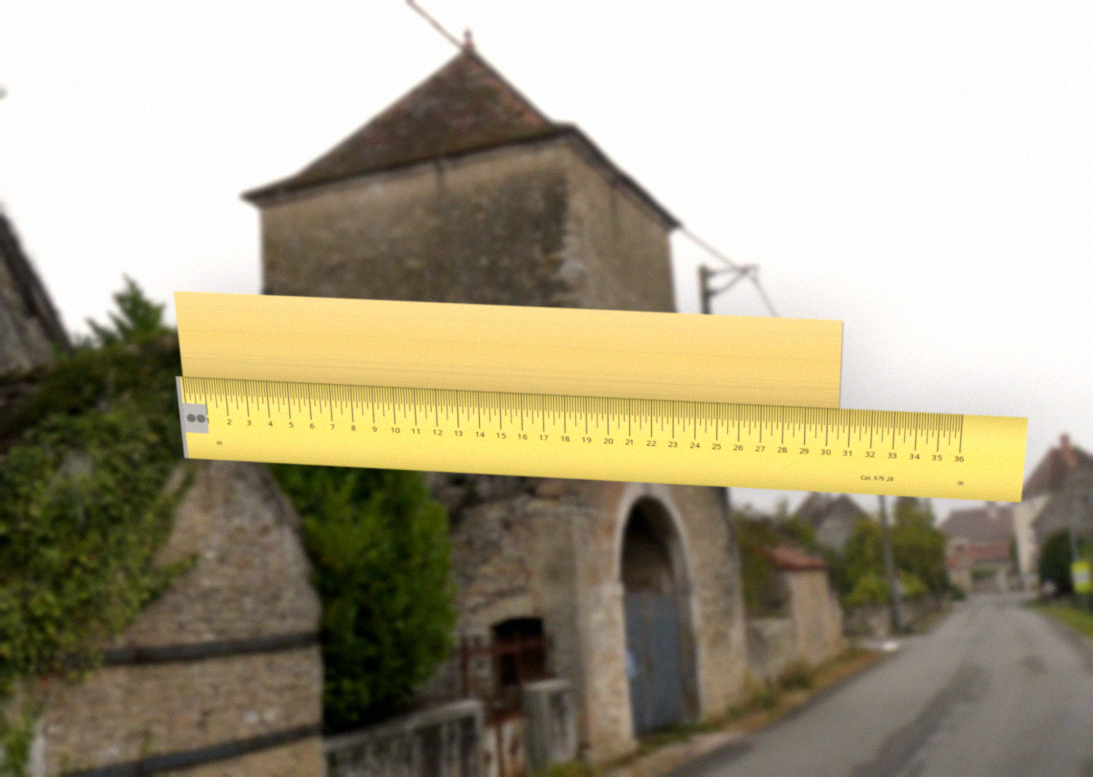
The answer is 30.5 in
